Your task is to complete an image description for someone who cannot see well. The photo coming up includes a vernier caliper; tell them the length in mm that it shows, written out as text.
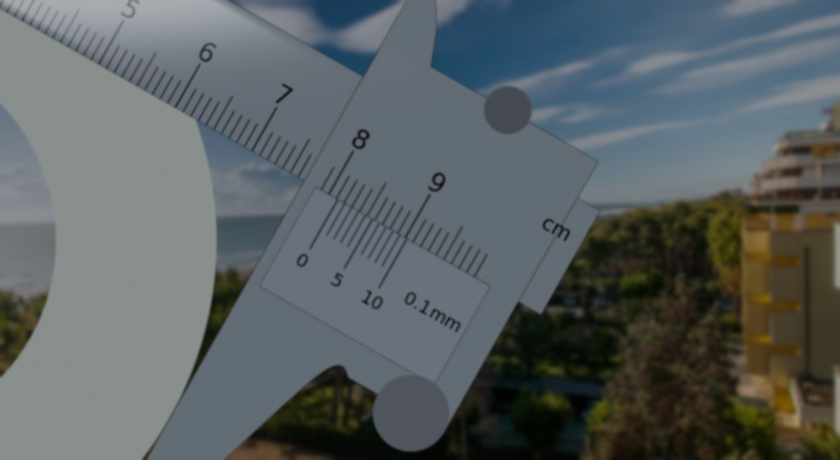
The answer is 81.2 mm
